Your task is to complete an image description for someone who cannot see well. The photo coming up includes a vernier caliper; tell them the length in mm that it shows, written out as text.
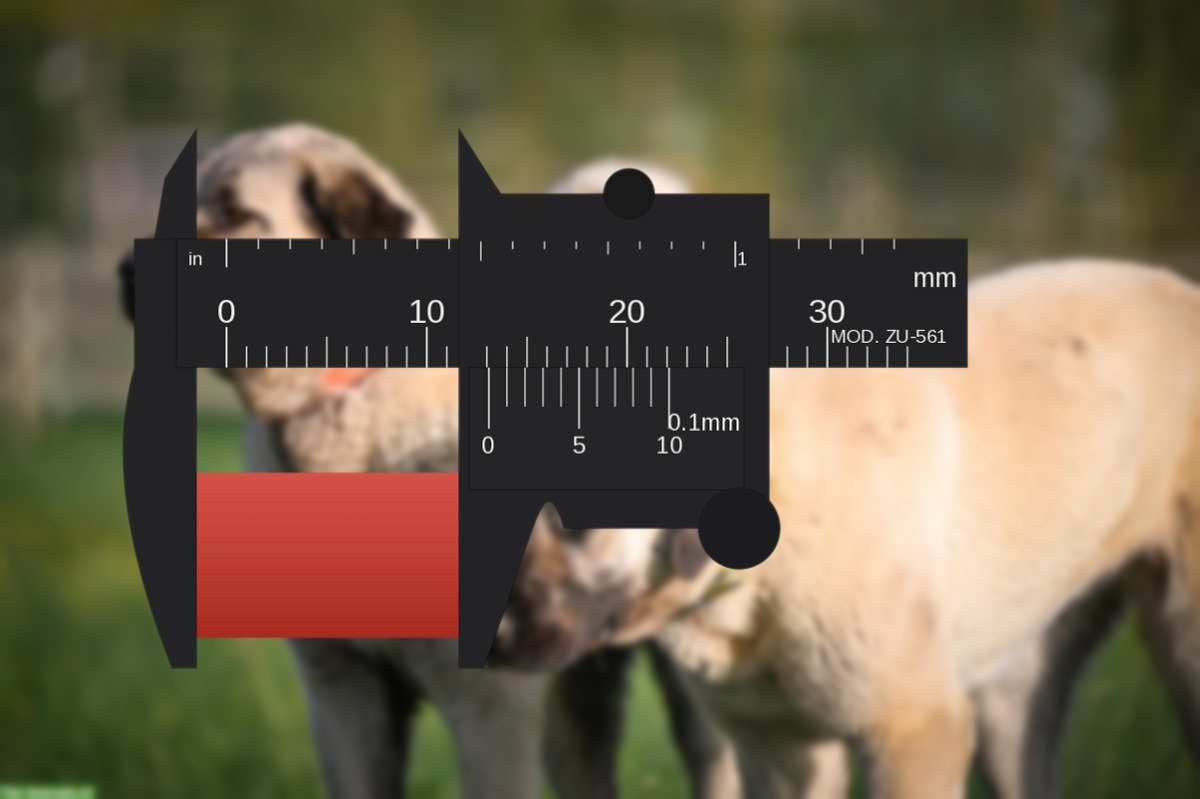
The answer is 13.1 mm
